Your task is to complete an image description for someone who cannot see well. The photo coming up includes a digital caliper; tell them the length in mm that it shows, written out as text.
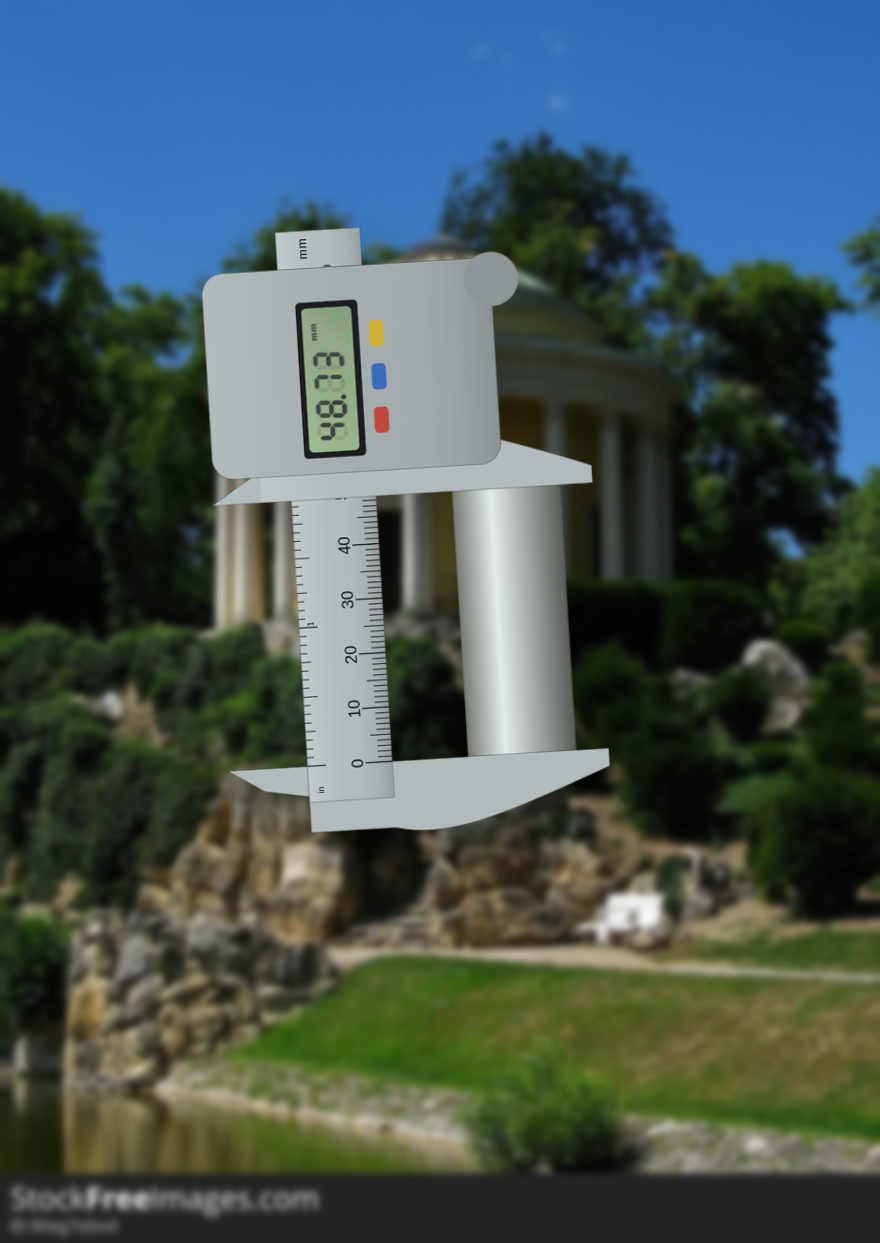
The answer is 48.73 mm
